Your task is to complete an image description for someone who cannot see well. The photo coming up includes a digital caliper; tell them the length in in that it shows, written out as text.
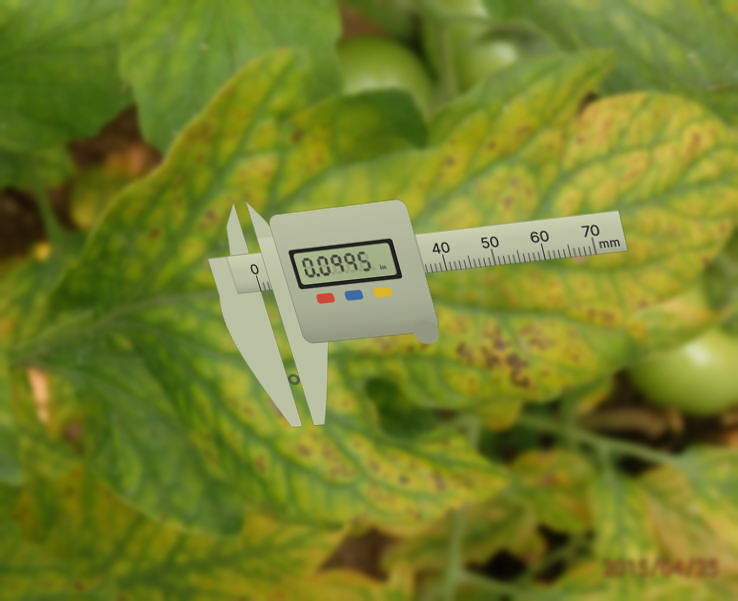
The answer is 0.0995 in
